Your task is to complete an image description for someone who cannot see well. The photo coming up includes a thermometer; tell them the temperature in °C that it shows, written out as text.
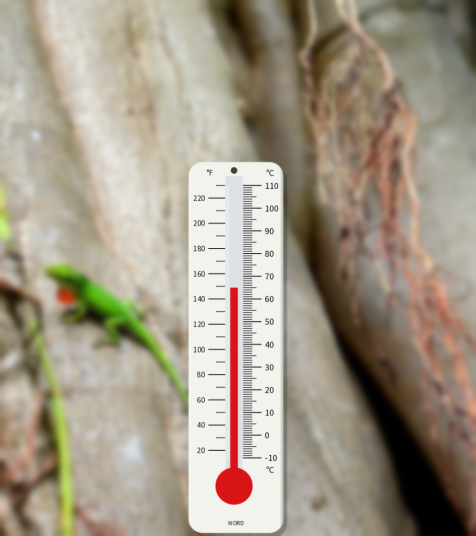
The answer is 65 °C
